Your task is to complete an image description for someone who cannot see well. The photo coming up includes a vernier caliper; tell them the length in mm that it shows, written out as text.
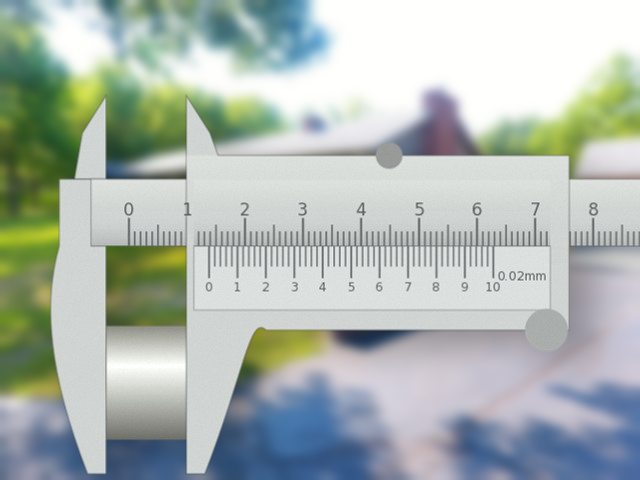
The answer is 13.8 mm
